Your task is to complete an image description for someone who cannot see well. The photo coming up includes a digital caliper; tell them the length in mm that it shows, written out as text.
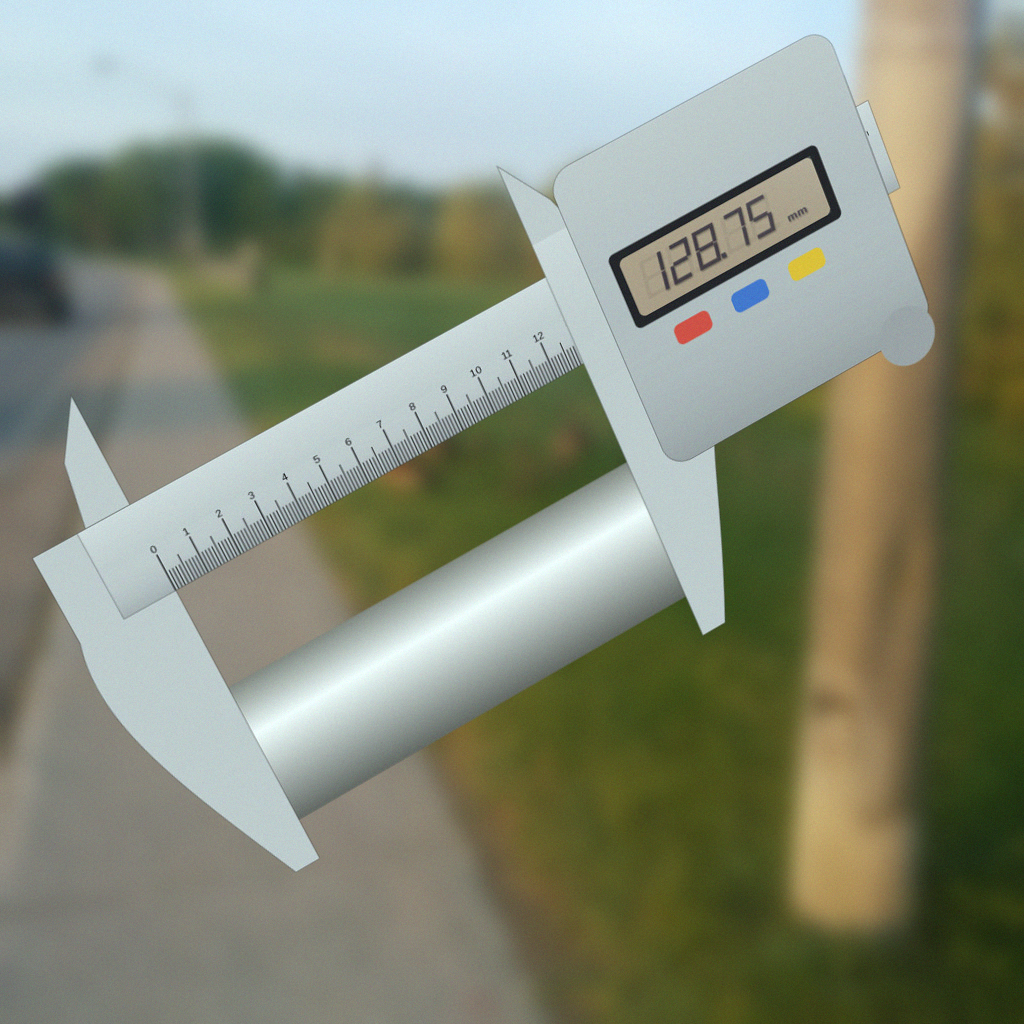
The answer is 128.75 mm
